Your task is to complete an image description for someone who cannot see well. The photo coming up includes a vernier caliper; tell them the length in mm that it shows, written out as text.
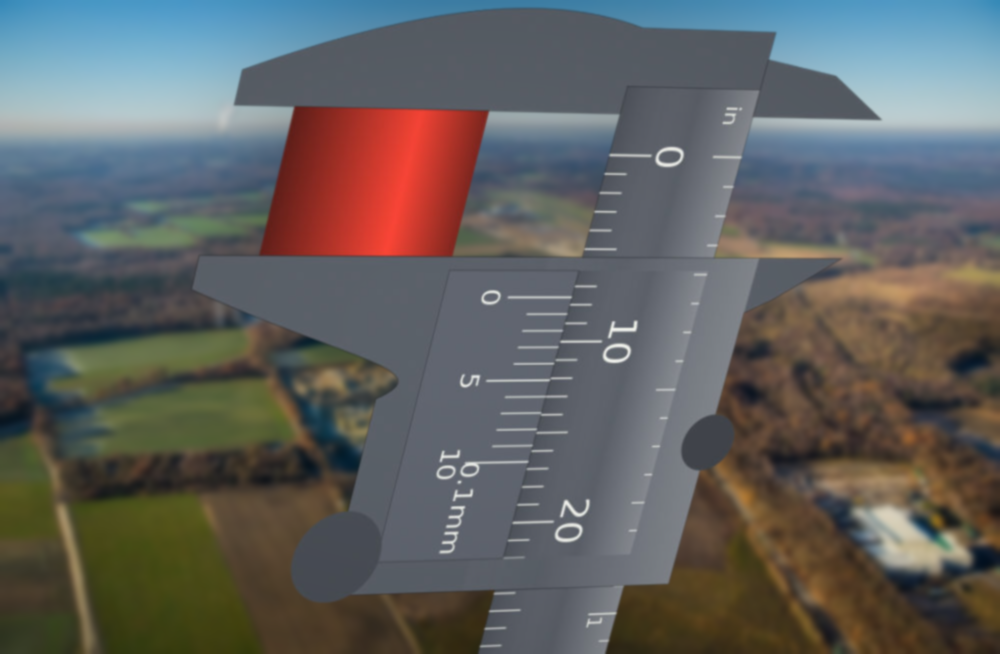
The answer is 7.6 mm
